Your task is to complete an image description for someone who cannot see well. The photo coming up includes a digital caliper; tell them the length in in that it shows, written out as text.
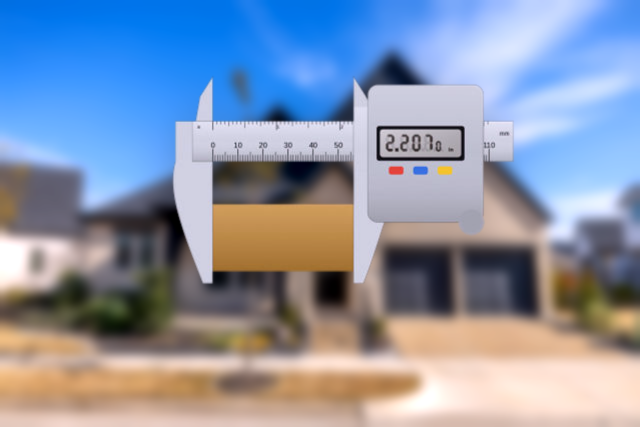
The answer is 2.2070 in
